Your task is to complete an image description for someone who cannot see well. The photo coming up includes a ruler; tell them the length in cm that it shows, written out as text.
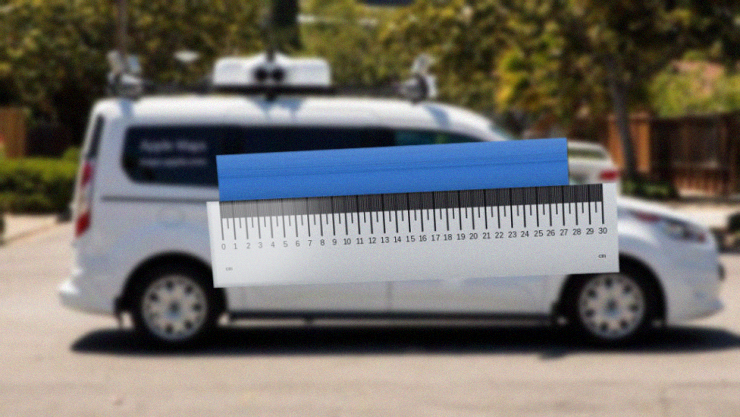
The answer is 27.5 cm
